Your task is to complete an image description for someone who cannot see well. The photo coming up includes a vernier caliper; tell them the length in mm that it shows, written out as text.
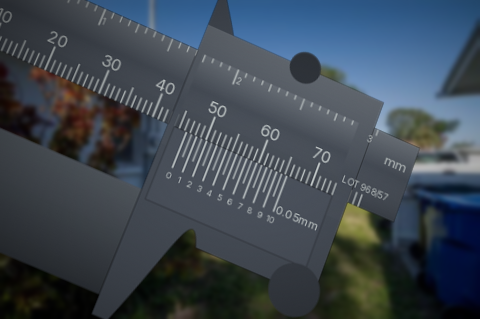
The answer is 46.4 mm
